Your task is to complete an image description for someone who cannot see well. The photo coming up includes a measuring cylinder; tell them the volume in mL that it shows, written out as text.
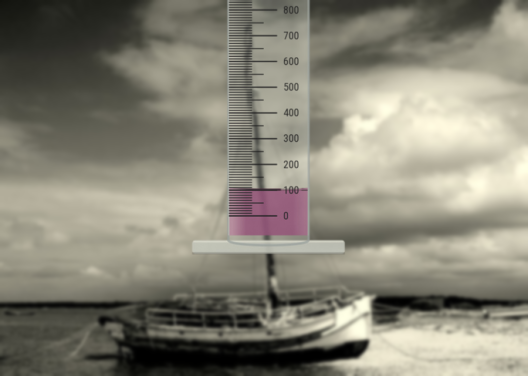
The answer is 100 mL
